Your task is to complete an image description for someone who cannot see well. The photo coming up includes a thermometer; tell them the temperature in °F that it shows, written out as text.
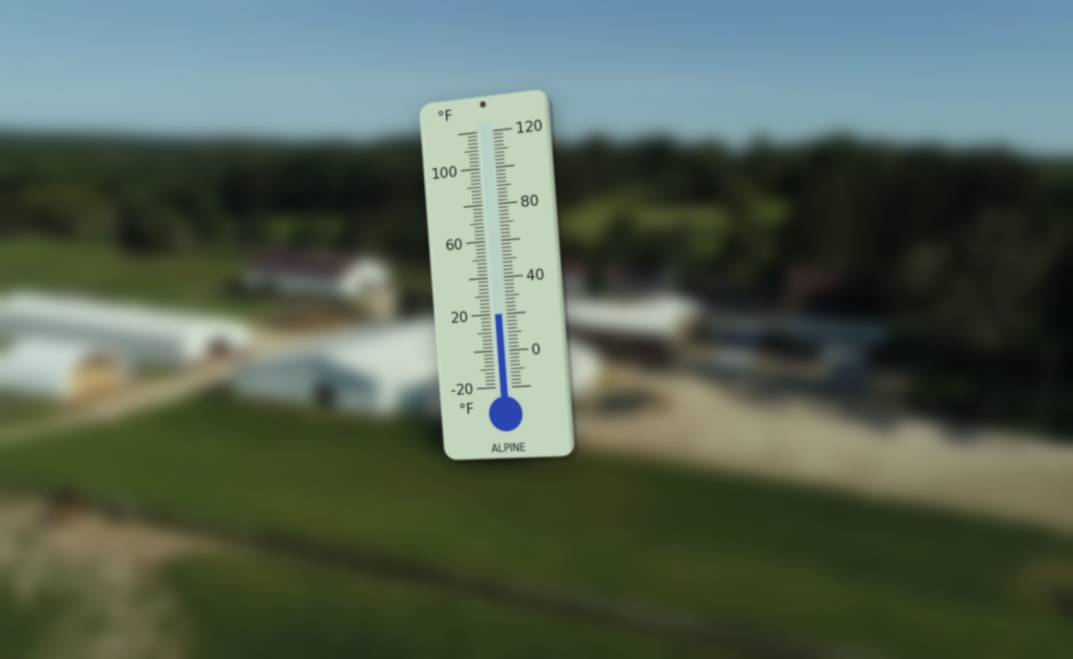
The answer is 20 °F
